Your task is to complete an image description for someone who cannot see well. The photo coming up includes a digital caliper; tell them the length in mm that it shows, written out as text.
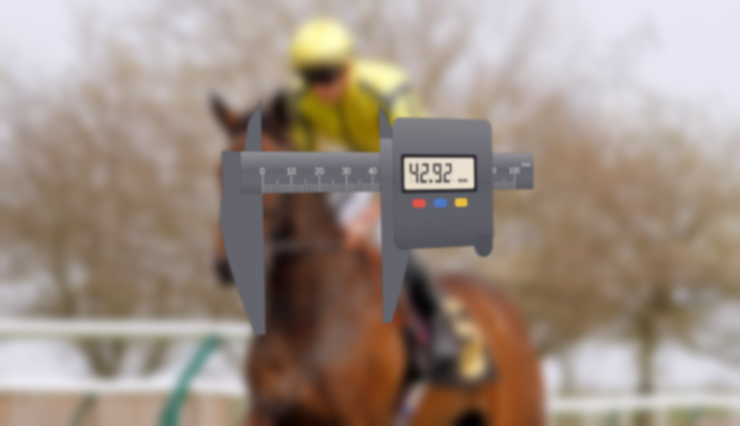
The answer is 42.92 mm
